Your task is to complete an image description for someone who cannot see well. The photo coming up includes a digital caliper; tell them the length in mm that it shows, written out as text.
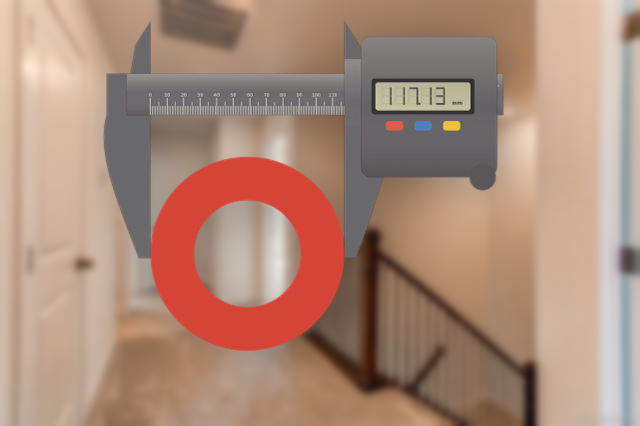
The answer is 117.13 mm
